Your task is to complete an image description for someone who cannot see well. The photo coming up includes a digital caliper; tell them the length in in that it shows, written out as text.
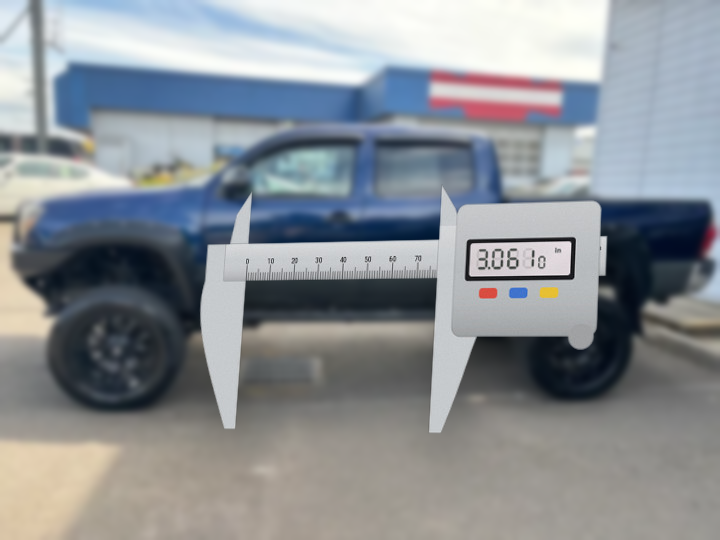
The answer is 3.0610 in
